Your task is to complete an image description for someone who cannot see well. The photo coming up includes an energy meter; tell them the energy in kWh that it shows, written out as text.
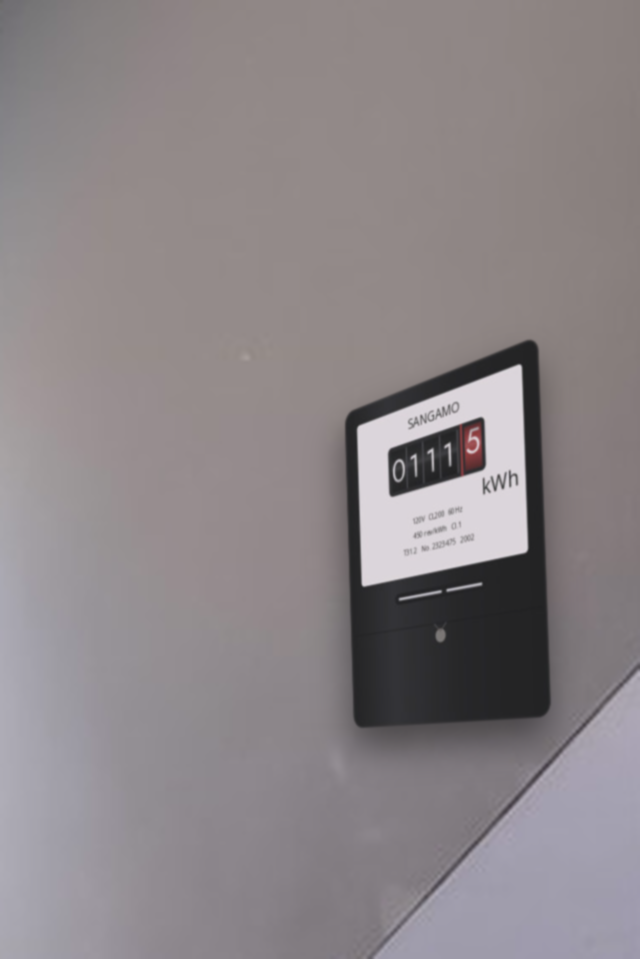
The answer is 111.5 kWh
